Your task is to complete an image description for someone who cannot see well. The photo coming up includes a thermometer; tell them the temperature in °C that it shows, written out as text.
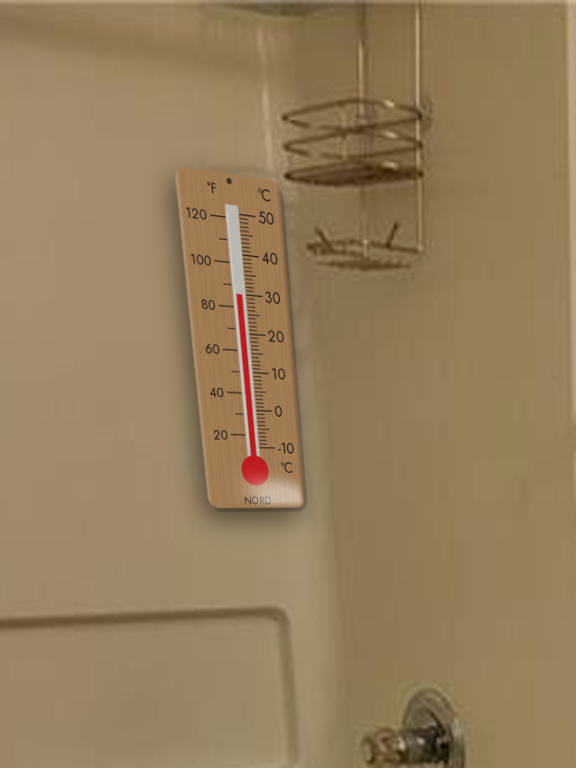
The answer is 30 °C
